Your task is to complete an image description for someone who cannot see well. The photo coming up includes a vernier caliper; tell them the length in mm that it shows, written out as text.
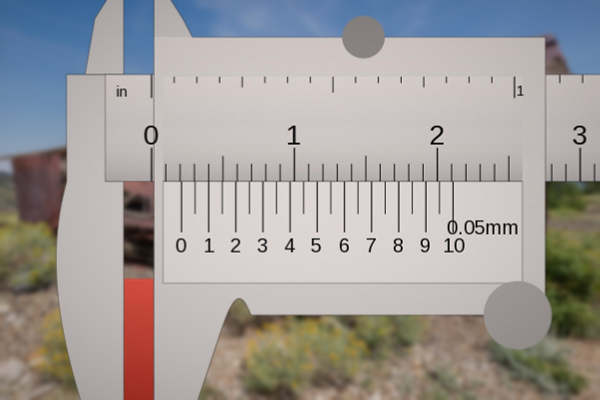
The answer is 2.1 mm
